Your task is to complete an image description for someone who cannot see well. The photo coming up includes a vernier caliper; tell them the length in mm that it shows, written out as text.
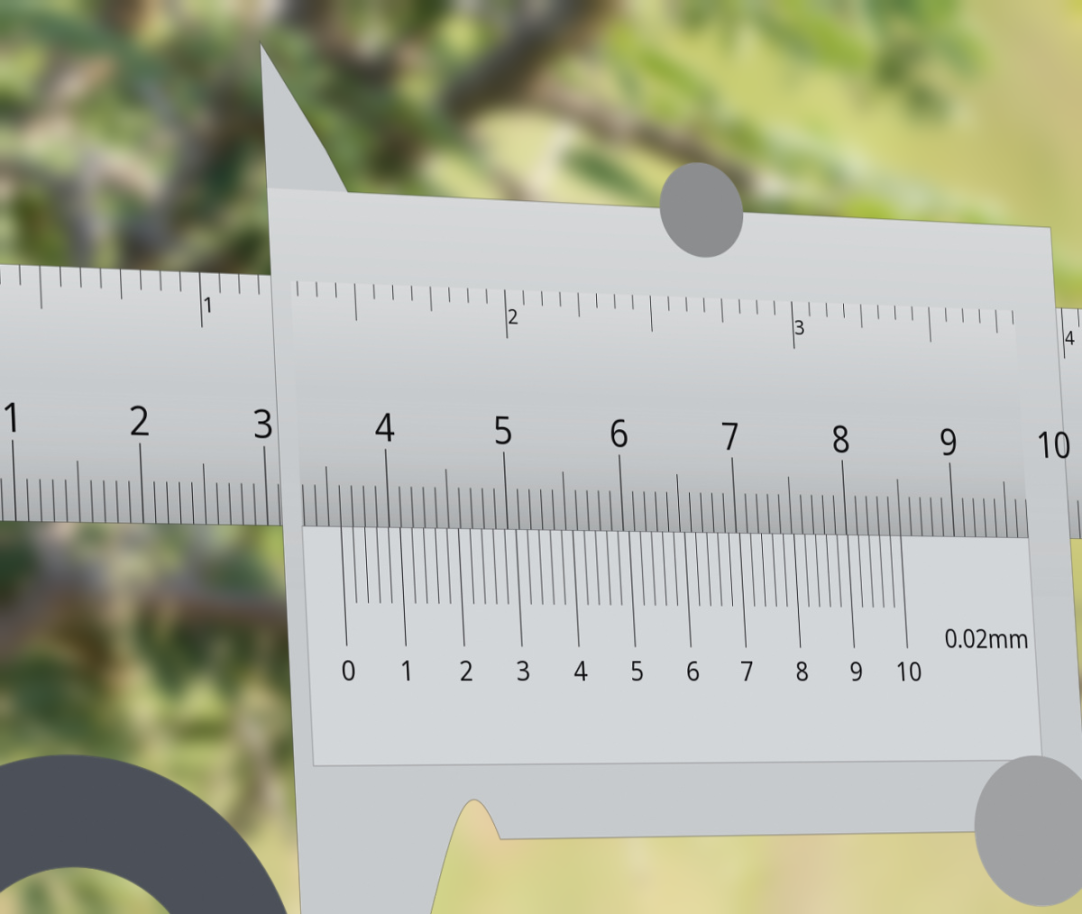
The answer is 36.0 mm
